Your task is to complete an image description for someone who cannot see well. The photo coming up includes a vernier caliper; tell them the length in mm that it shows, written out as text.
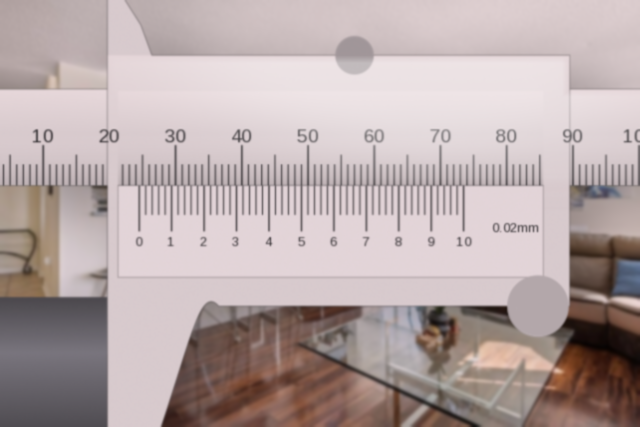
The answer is 24.5 mm
